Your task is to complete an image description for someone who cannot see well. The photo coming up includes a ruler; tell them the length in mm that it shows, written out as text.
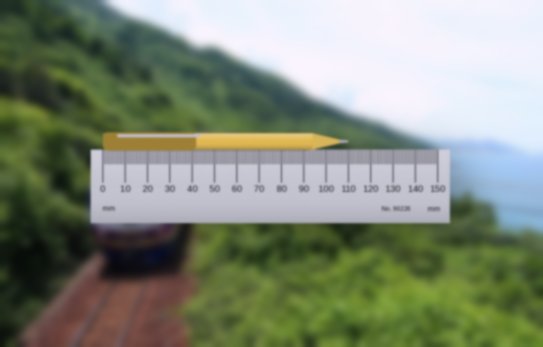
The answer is 110 mm
